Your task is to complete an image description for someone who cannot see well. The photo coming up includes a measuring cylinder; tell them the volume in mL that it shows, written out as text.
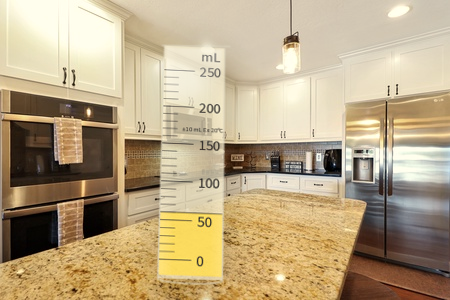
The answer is 60 mL
